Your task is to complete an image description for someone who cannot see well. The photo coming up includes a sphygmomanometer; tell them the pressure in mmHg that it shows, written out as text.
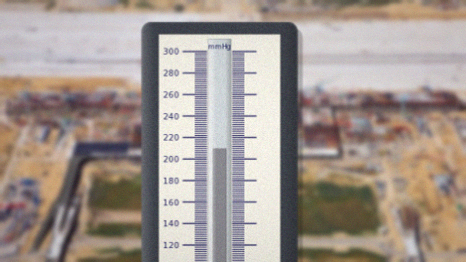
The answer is 210 mmHg
